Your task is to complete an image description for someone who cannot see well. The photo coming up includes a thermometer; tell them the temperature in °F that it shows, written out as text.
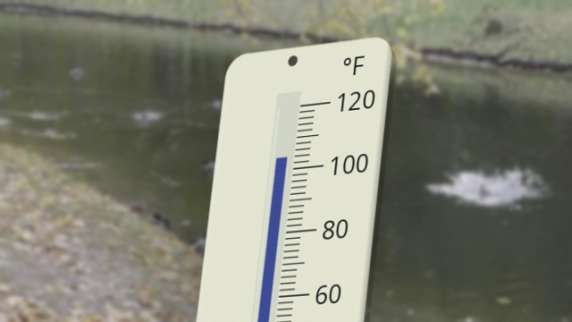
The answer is 104 °F
